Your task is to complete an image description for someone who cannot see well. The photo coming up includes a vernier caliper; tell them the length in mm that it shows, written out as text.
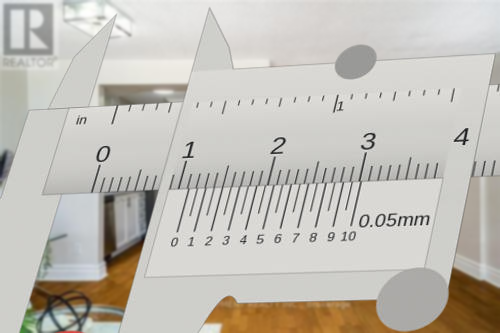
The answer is 11.2 mm
